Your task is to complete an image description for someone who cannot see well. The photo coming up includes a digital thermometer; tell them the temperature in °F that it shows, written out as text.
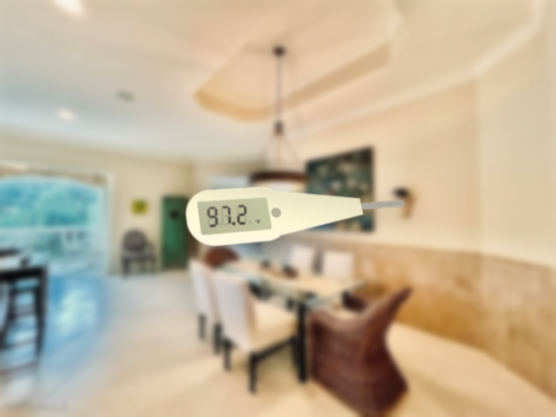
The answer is 97.2 °F
